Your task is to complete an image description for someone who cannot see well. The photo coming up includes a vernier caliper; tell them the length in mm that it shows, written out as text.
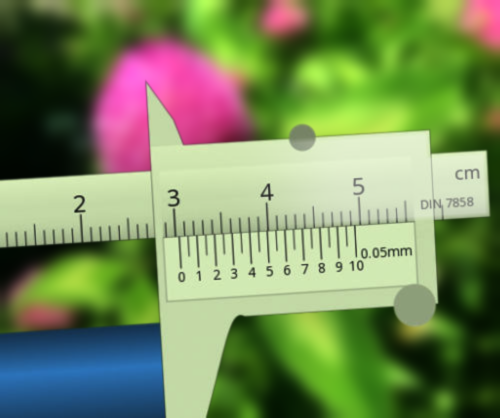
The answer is 30.4 mm
